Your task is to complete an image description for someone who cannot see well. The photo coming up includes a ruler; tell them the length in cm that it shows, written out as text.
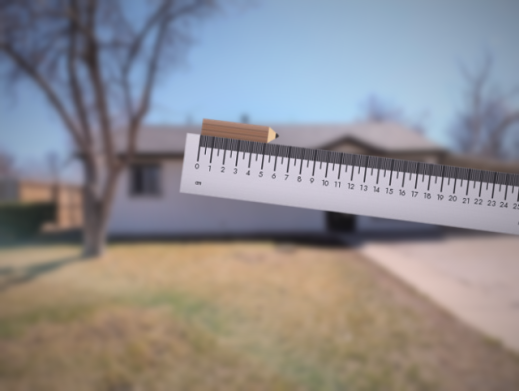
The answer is 6 cm
